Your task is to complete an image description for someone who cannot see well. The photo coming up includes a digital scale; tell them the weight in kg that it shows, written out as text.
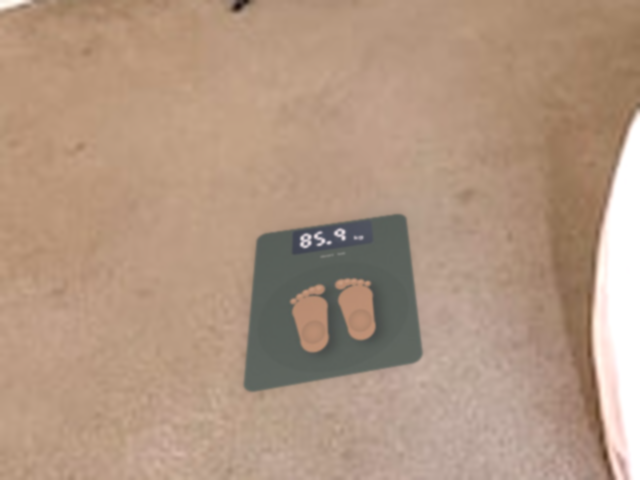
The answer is 85.9 kg
